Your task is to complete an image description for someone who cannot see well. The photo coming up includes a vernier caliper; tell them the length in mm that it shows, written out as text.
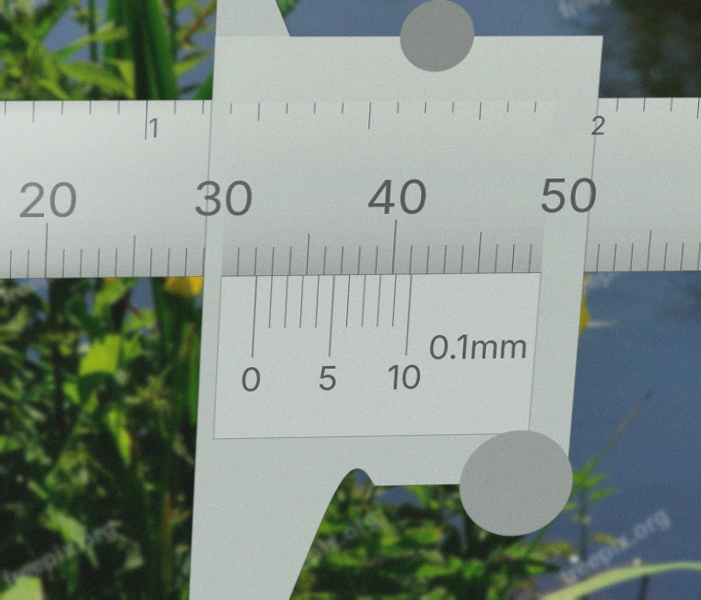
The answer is 32.1 mm
